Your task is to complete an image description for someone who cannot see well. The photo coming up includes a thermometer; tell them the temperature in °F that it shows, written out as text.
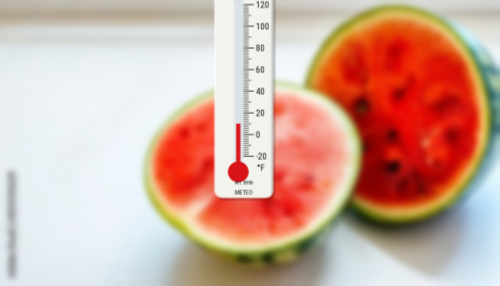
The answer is 10 °F
